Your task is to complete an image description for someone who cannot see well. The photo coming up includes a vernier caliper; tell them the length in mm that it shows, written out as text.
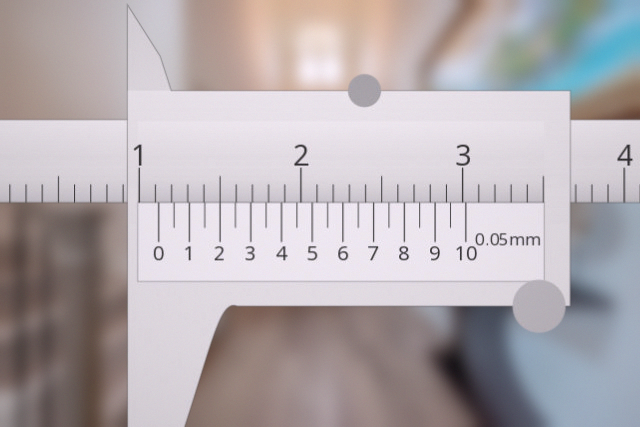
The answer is 11.2 mm
